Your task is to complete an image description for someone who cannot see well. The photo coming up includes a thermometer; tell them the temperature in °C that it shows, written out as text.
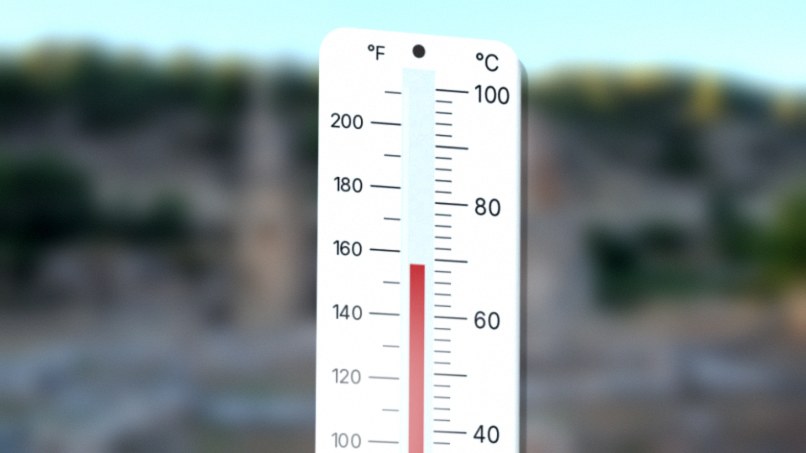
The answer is 69 °C
